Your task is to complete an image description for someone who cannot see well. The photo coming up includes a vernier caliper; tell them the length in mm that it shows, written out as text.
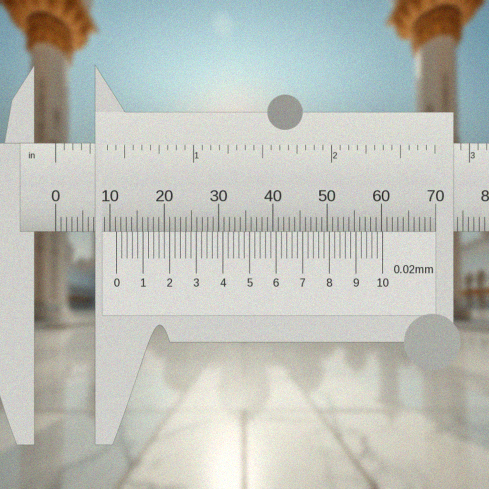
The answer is 11.2 mm
